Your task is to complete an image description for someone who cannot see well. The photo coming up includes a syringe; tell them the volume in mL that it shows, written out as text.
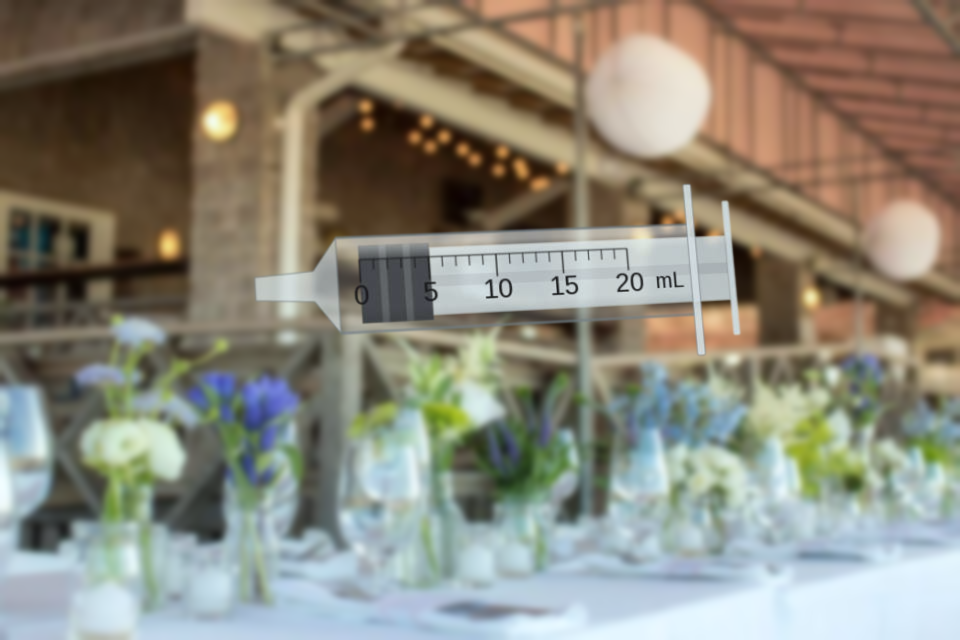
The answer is 0 mL
